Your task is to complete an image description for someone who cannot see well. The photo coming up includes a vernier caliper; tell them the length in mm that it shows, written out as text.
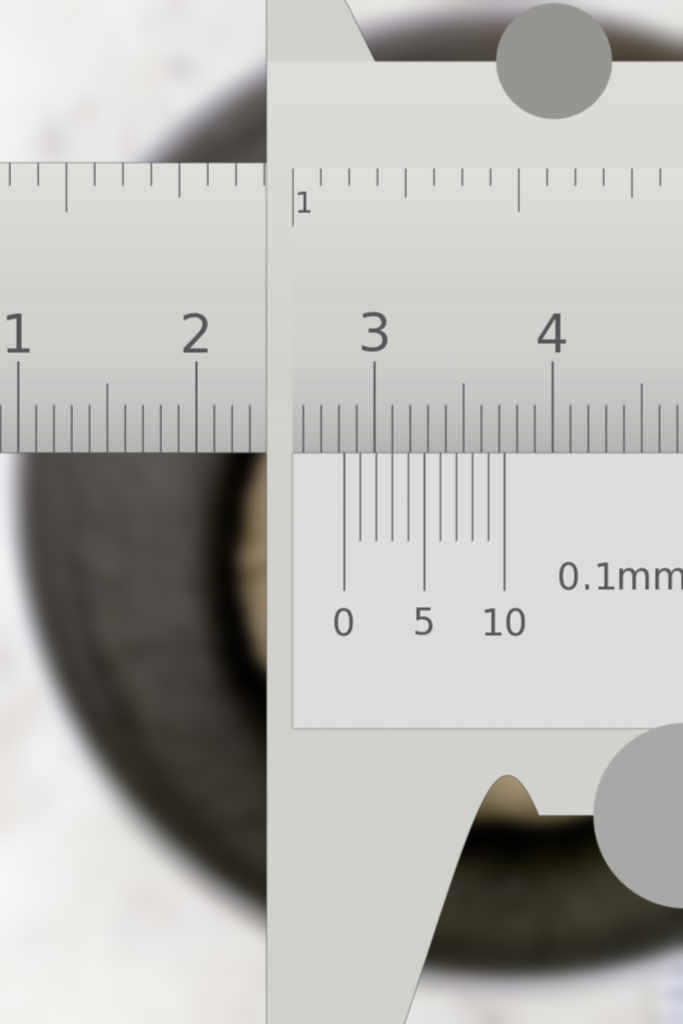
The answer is 28.3 mm
